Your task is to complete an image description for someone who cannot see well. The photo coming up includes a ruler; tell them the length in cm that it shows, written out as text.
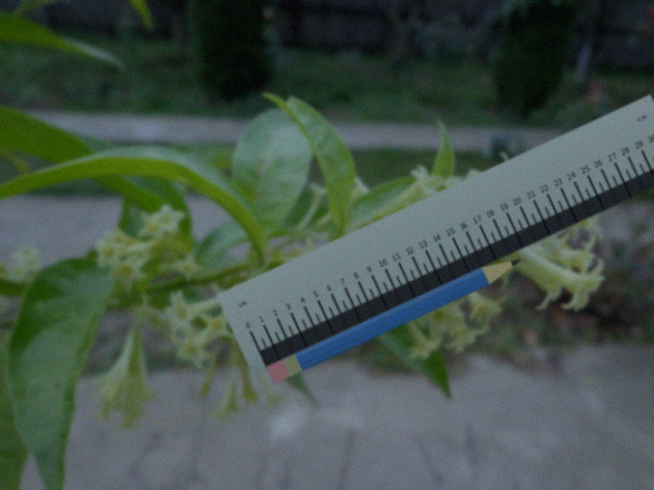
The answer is 18.5 cm
